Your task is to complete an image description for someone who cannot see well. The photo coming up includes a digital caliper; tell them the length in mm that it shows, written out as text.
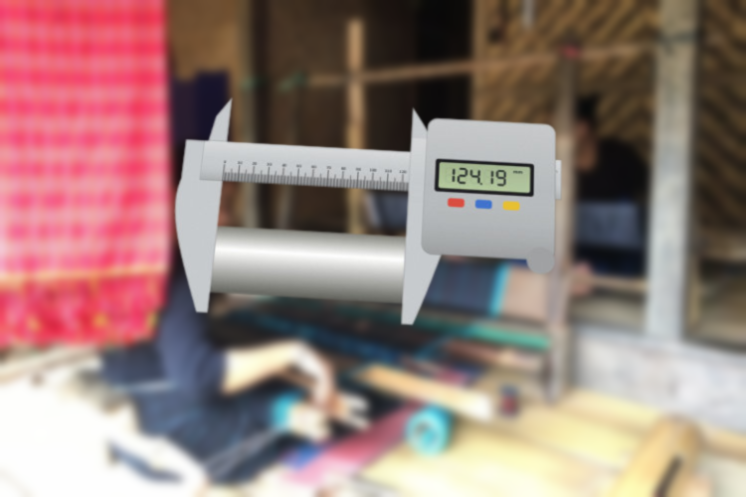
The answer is 124.19 mm
